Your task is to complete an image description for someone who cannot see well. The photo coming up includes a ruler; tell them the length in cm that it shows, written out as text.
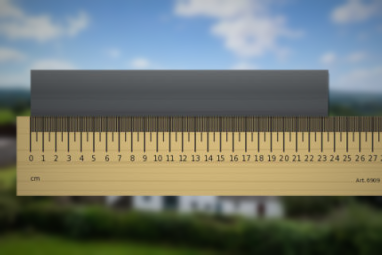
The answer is 23.5 cm
